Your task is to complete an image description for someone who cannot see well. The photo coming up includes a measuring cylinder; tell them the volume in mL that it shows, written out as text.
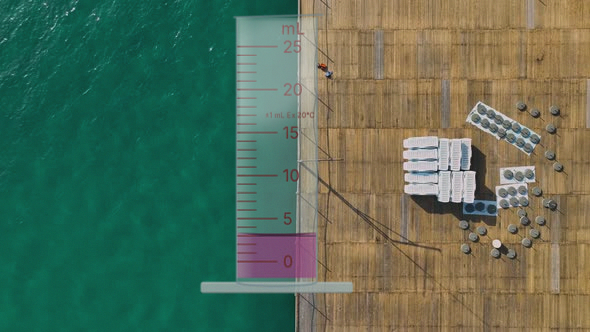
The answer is 3 mL
